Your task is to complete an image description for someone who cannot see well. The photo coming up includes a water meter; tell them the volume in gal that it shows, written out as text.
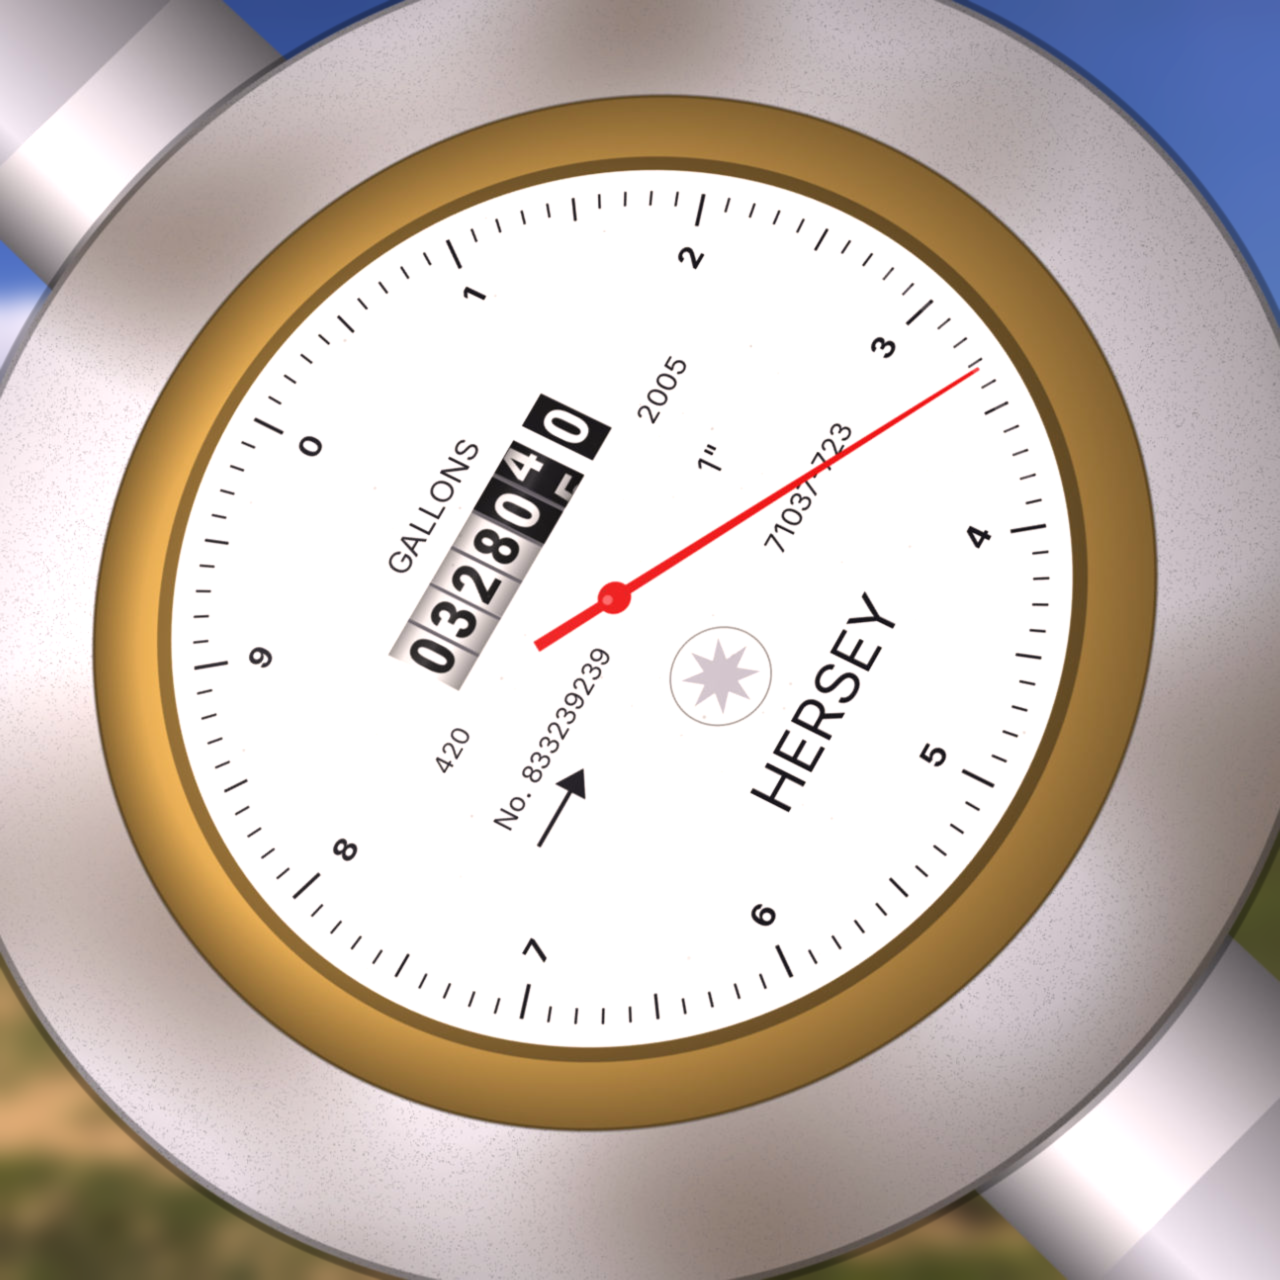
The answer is 328043.3 gal
